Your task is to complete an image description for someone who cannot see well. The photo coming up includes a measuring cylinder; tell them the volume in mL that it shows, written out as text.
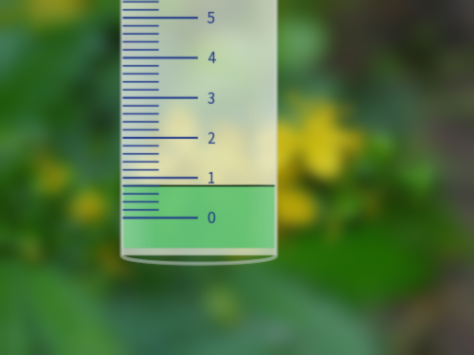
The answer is 0.8 mL
